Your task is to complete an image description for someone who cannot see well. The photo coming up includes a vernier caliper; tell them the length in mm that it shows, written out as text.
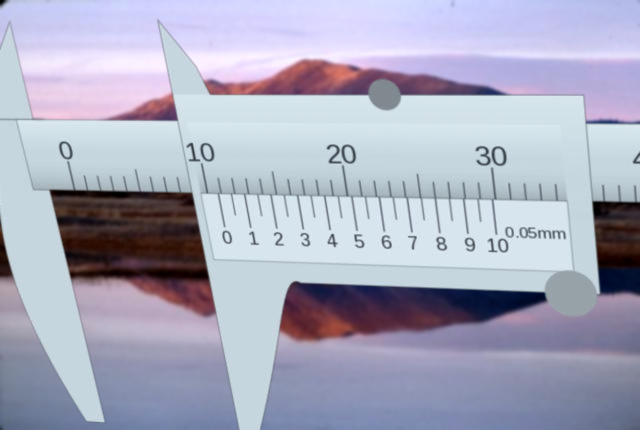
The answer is 10.8 mm
